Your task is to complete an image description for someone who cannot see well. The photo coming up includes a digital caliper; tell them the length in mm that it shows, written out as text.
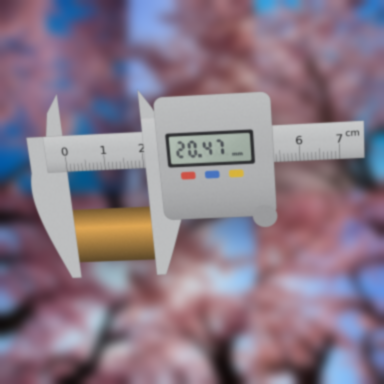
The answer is 20.47 mm
